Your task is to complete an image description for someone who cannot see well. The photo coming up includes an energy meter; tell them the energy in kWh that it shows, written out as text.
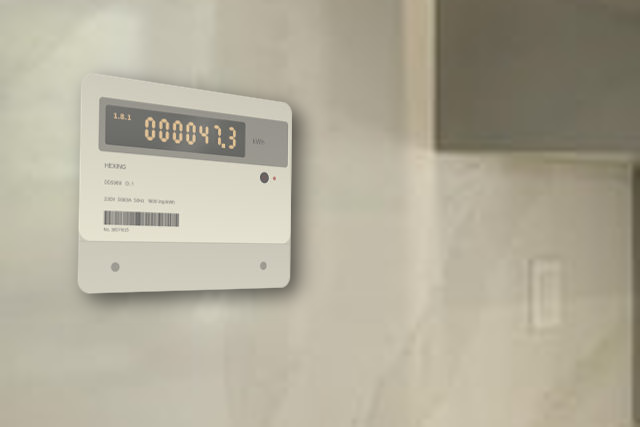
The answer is 47.3 kWh
